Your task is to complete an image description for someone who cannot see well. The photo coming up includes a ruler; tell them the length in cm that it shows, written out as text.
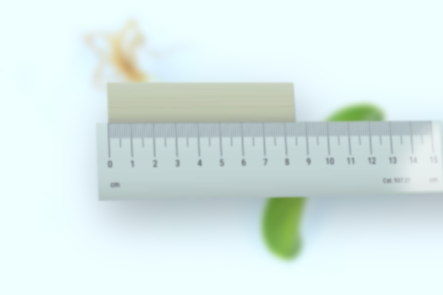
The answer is 8.5 cm
